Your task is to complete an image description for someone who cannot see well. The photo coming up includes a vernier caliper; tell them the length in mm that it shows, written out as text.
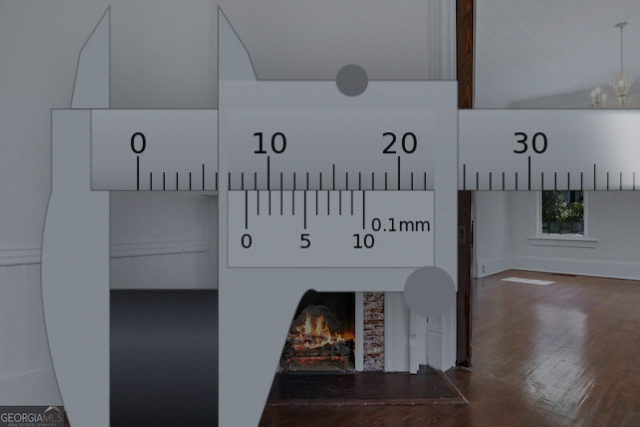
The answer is 8.3 mm
